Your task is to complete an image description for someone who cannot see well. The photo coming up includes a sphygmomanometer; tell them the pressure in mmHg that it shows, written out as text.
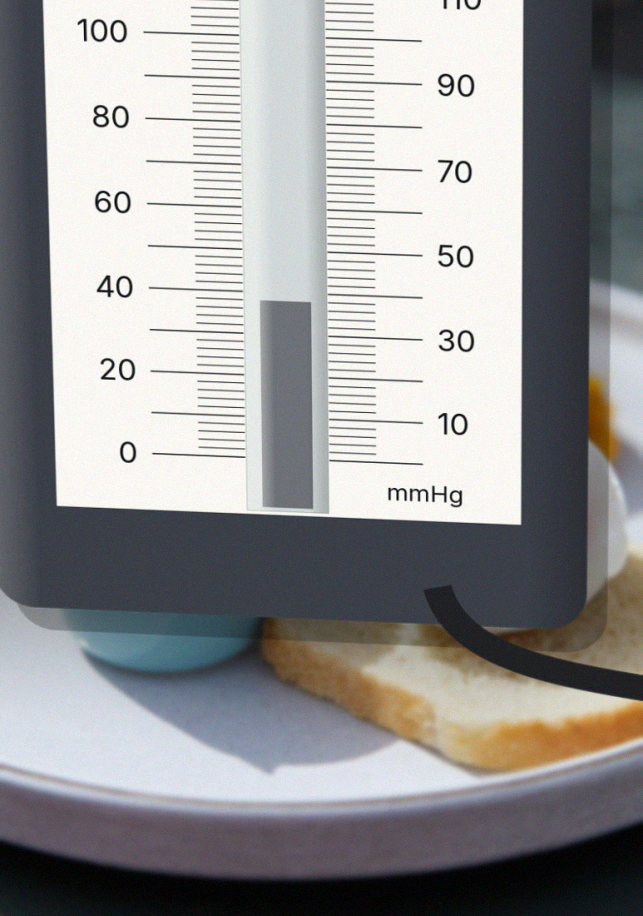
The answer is 38 mmHg
